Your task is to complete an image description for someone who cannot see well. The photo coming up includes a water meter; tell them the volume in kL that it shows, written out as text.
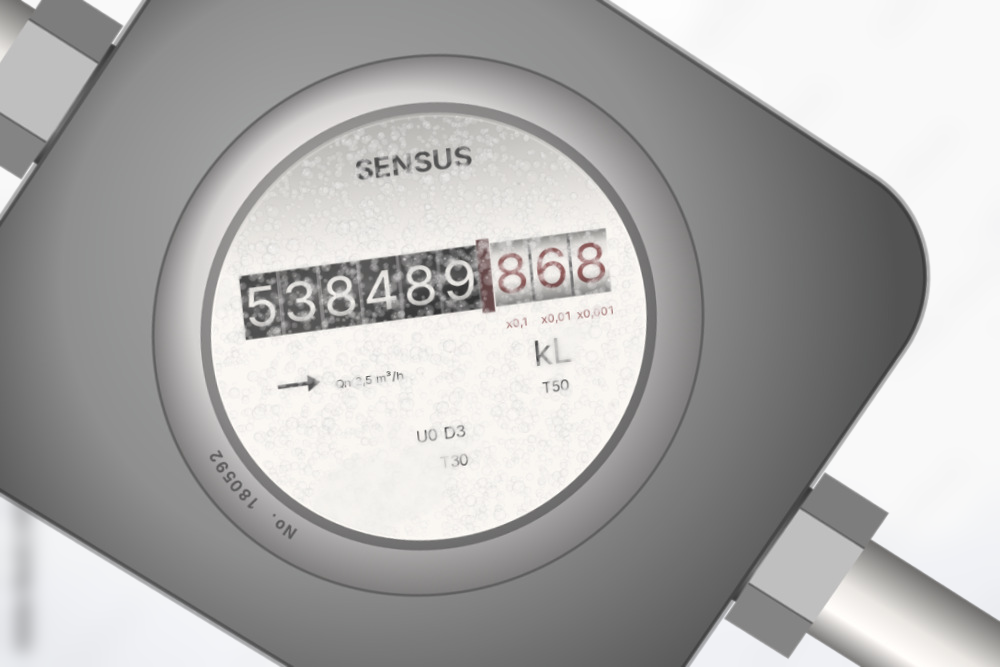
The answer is 538489.868 kL
